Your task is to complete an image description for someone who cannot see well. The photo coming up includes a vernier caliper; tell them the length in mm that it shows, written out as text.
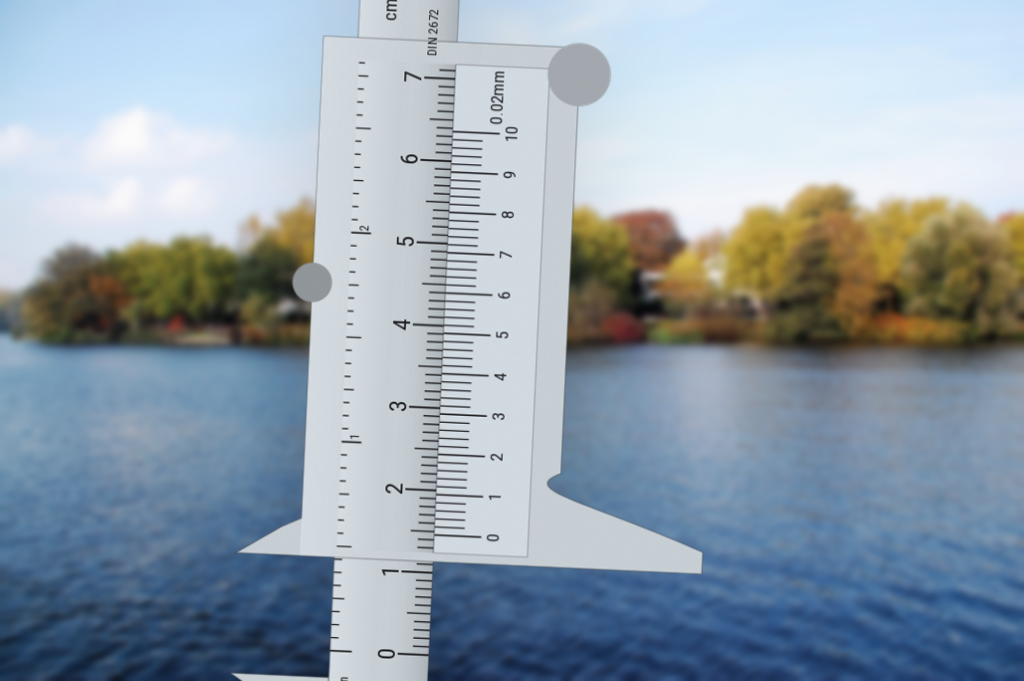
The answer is 14.6 mm
